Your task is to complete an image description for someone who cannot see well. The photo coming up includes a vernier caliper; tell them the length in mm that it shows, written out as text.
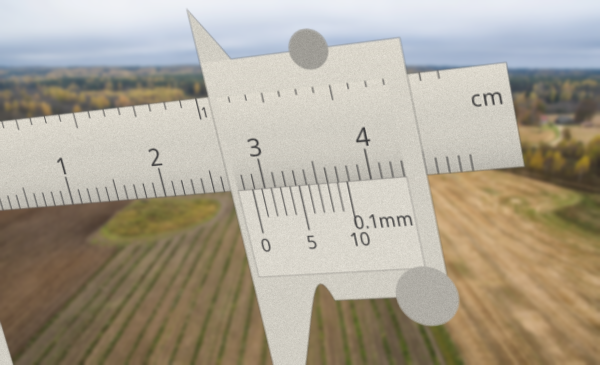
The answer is 28.8 mm
